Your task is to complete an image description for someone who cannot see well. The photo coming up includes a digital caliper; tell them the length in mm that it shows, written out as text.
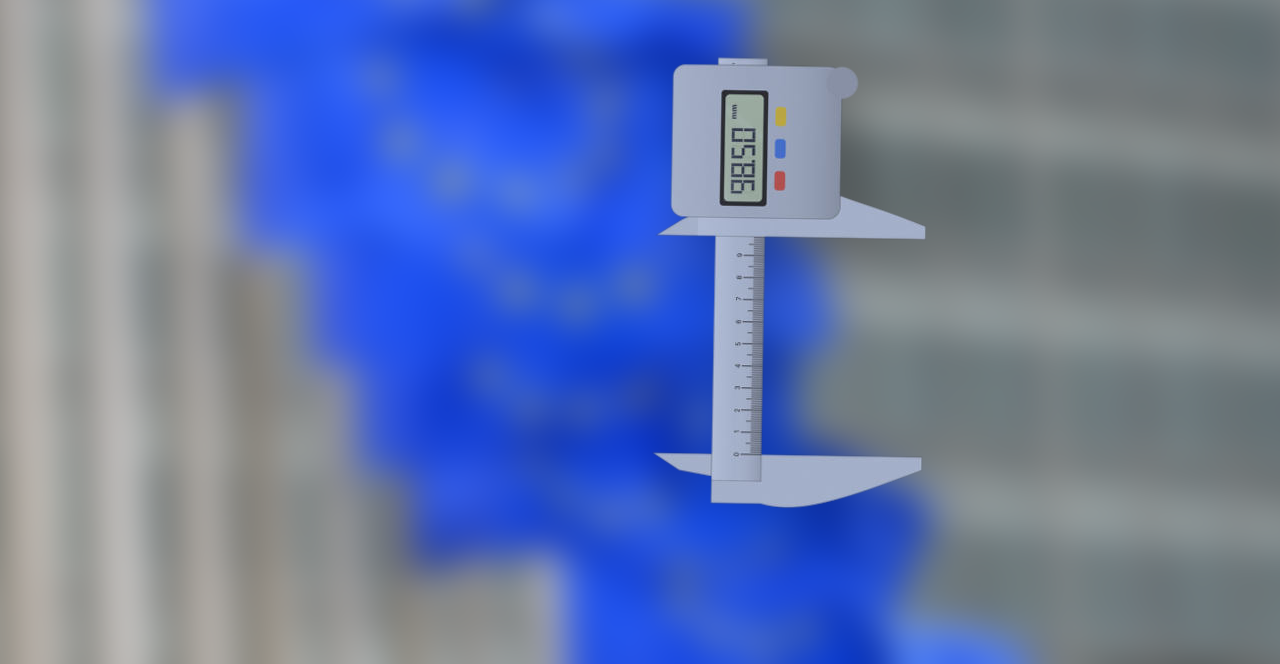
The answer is 98.50 mm
